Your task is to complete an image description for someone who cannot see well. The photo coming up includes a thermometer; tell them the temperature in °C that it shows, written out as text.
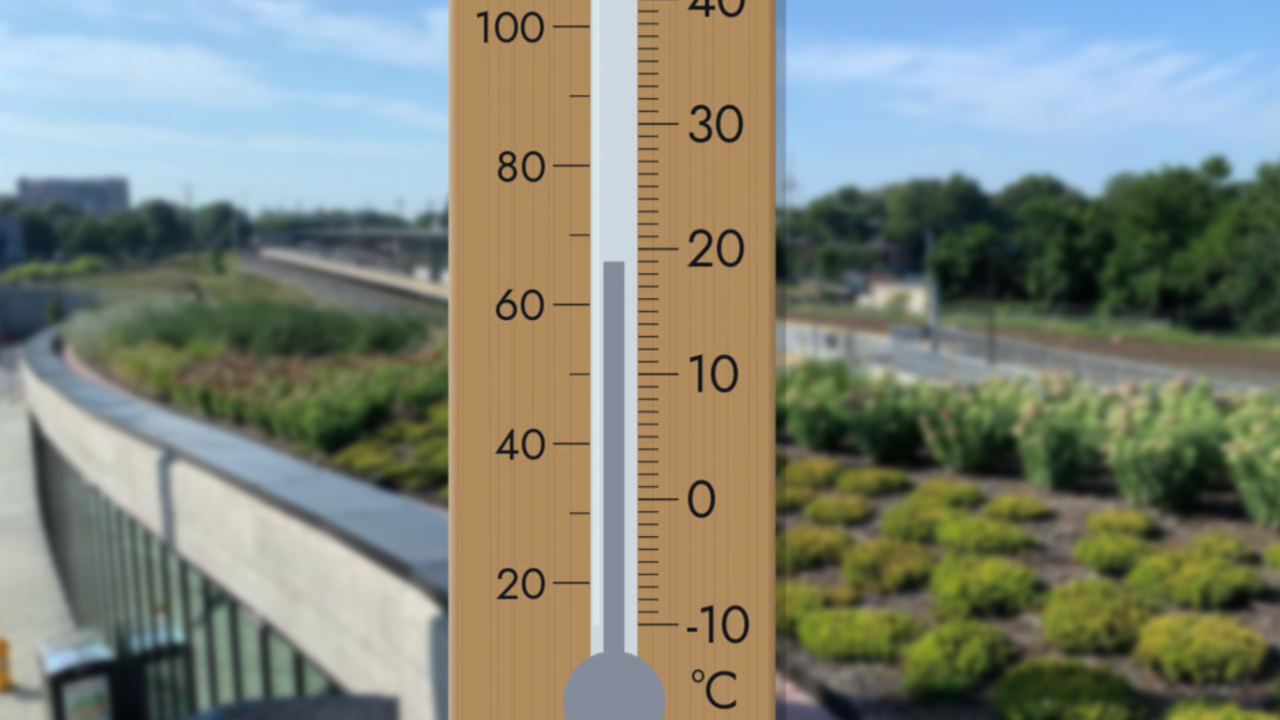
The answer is 19 °C
